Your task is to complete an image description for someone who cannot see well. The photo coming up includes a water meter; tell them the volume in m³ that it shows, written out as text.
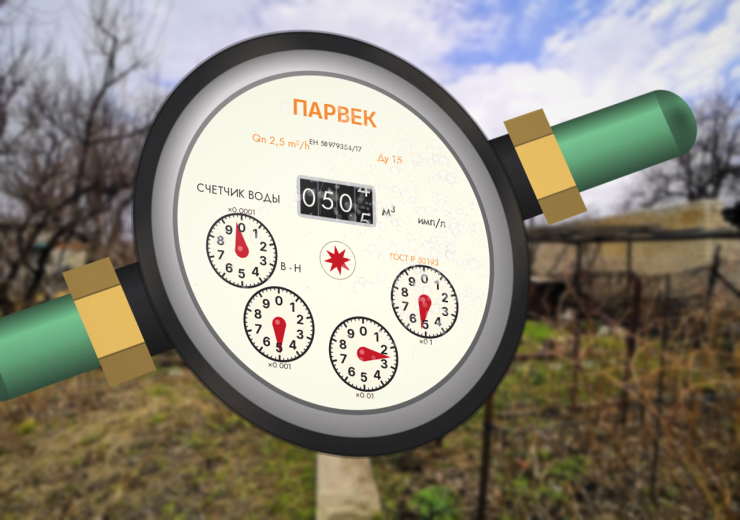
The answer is 504.5249 m³
